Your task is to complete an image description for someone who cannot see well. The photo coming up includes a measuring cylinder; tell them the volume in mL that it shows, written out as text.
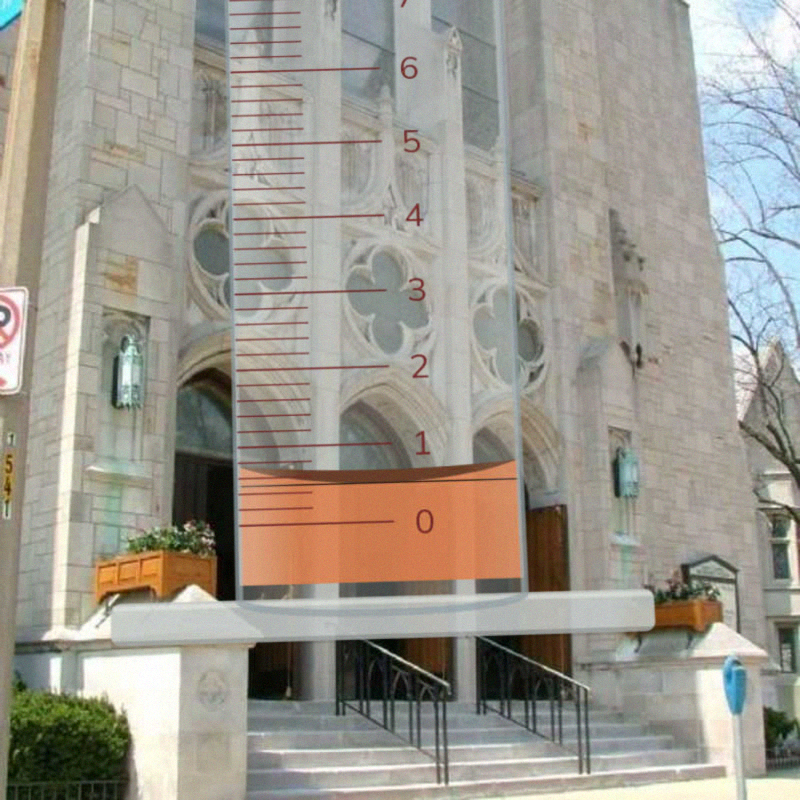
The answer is 0.5 mL
